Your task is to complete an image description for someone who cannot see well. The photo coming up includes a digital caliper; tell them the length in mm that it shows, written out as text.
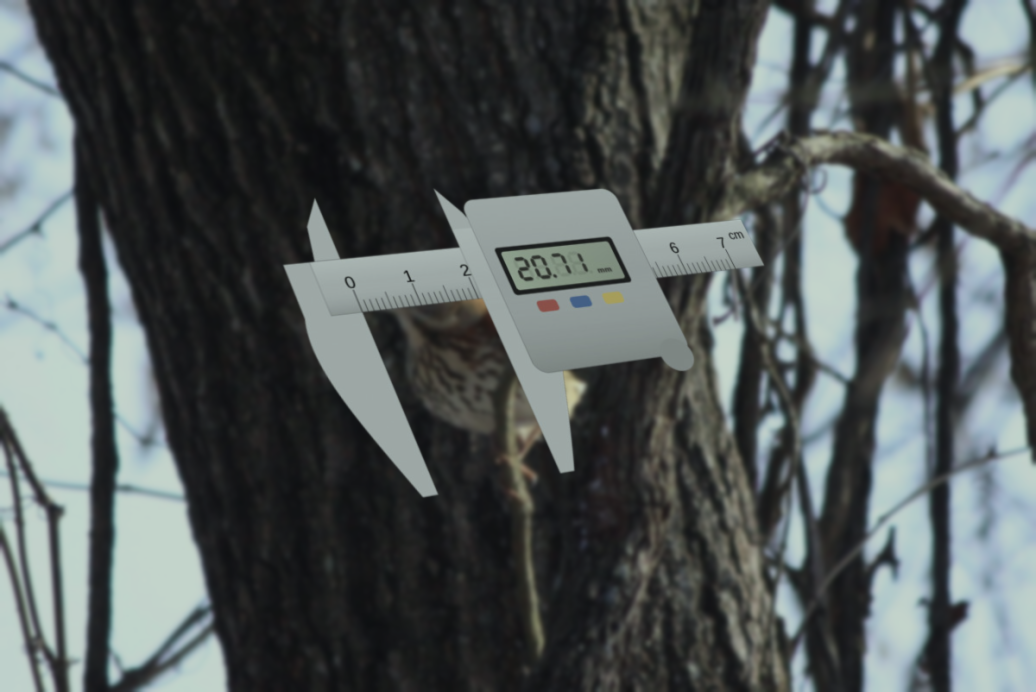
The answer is 20.71 mm
